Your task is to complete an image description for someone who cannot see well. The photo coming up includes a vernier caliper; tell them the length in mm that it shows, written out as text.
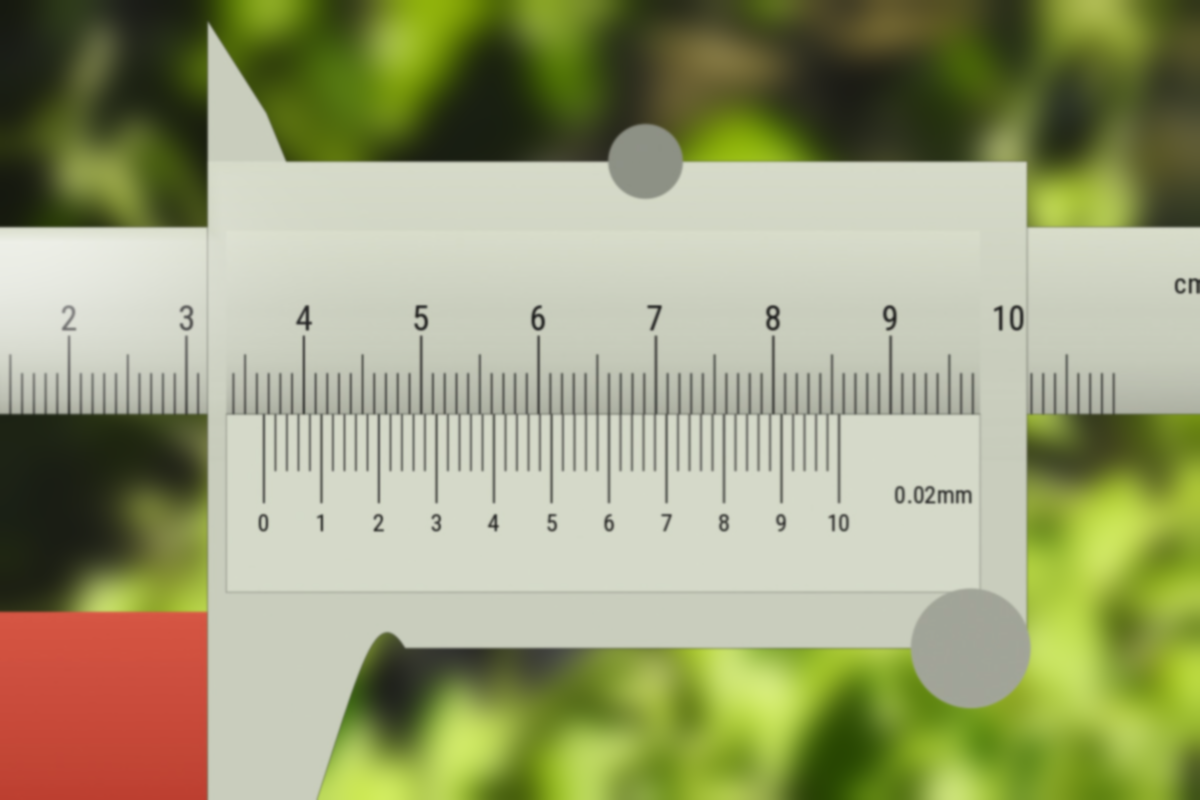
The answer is 36.6 mm
